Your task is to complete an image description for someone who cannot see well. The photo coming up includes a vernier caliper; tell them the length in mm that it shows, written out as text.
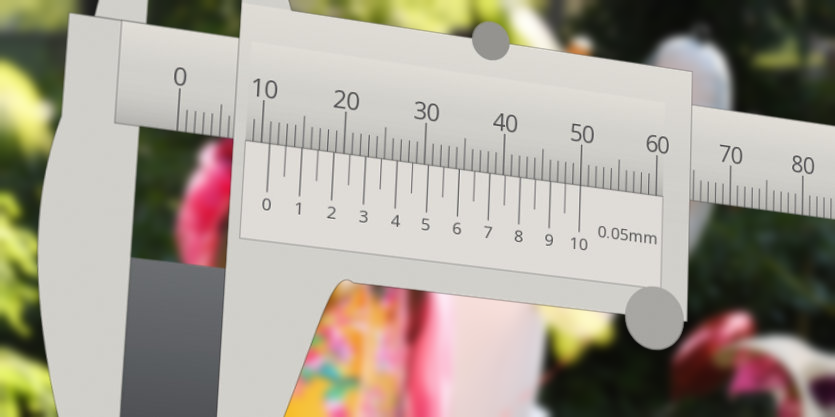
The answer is 11.0 mm
